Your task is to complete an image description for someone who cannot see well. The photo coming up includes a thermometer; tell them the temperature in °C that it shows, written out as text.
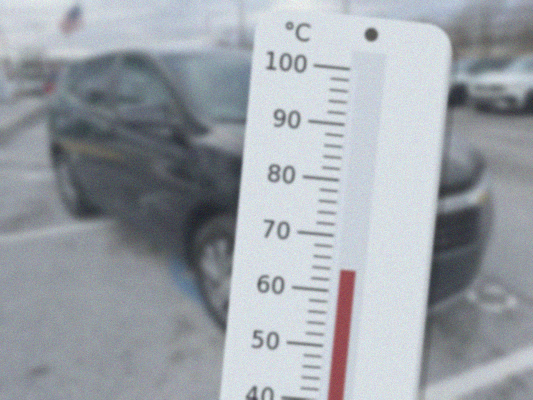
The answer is 64 °C
